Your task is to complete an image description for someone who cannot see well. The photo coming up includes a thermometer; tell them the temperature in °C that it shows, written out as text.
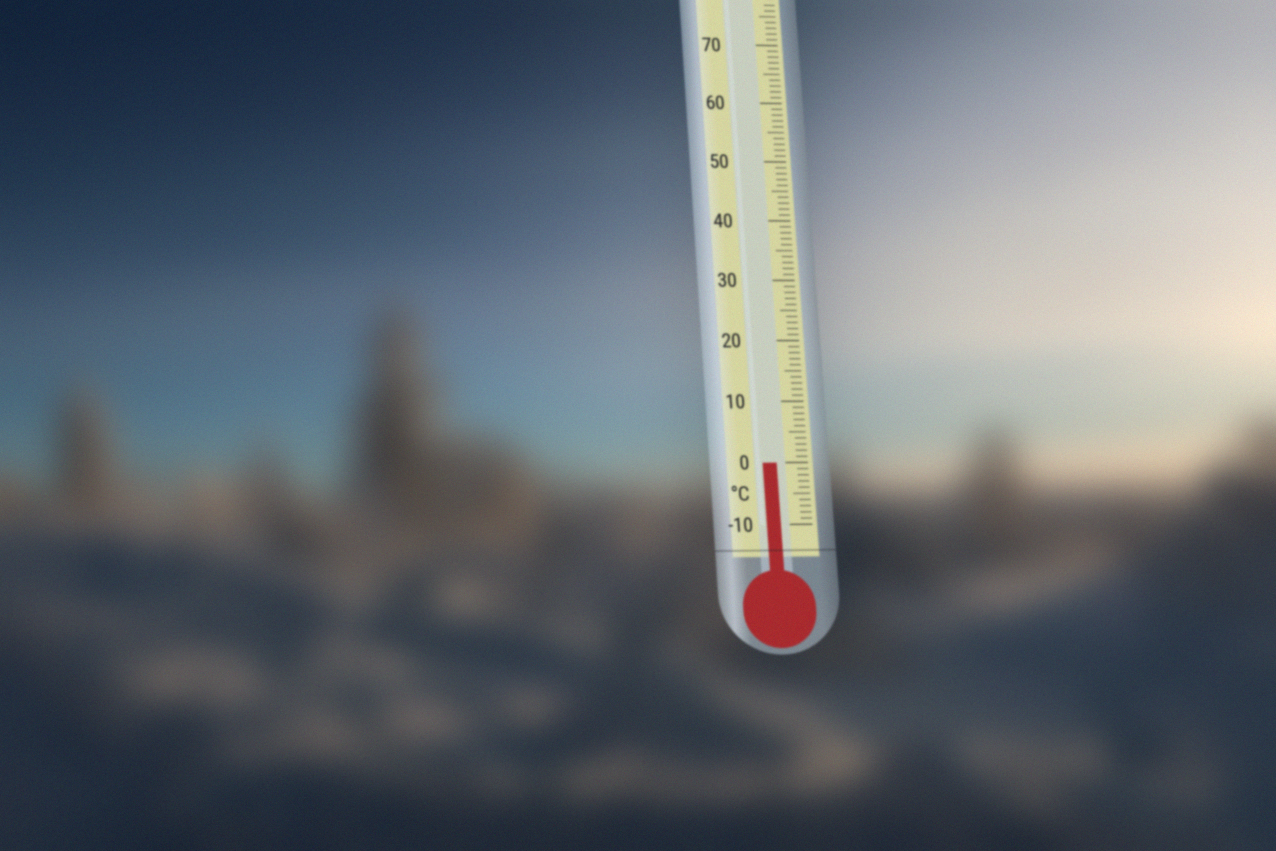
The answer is 0 °C
